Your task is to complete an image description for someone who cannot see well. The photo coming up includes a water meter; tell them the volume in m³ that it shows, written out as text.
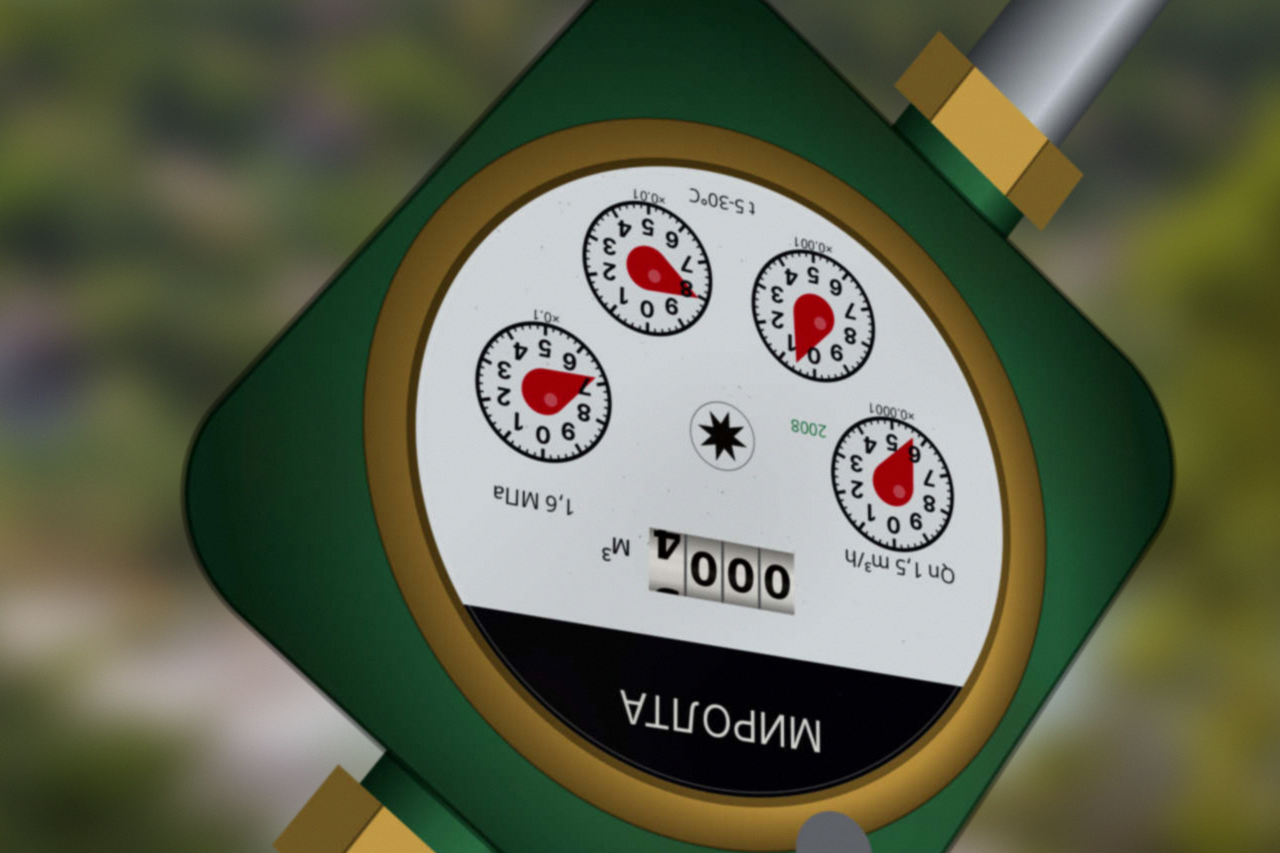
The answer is 3.6805 m³
